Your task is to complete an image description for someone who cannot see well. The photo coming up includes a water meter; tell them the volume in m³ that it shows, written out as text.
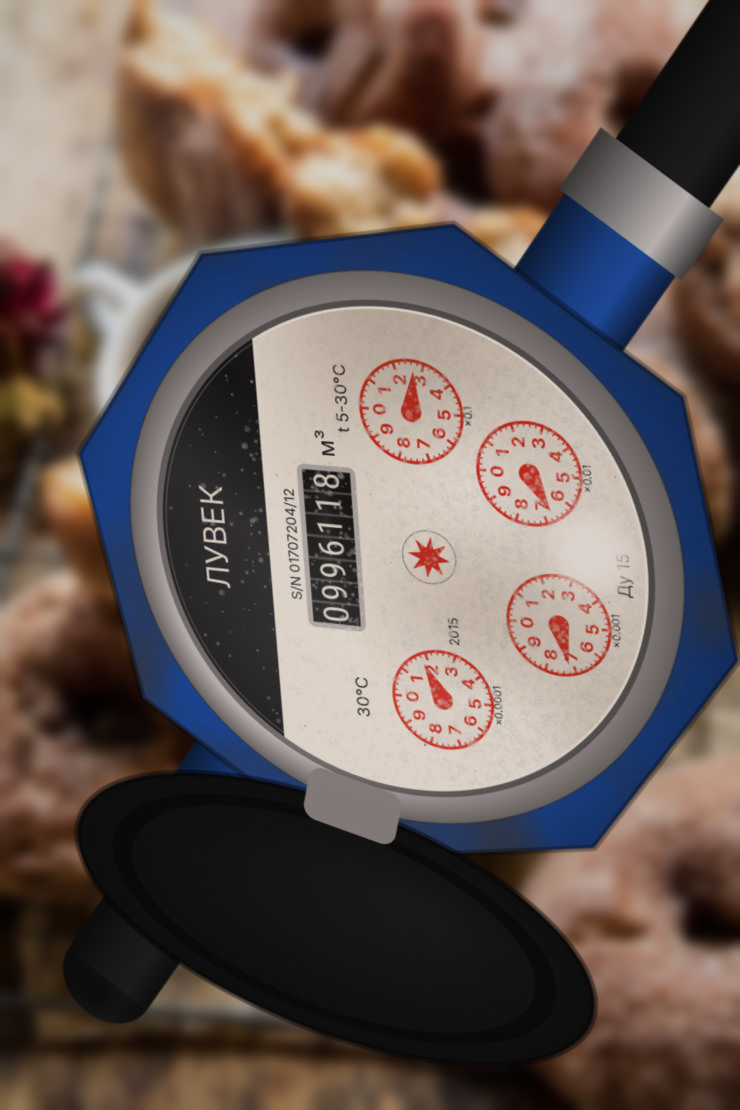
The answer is 996118.2671 m³
